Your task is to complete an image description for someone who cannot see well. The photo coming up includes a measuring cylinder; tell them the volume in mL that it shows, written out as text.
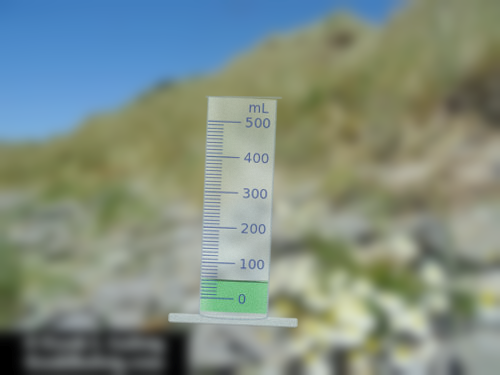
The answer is 50 mL
